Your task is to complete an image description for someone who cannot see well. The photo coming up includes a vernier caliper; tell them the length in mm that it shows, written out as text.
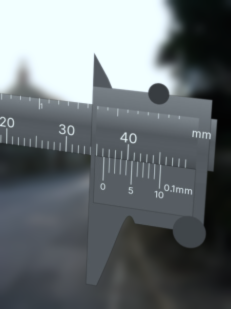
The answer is 36.2 mm
